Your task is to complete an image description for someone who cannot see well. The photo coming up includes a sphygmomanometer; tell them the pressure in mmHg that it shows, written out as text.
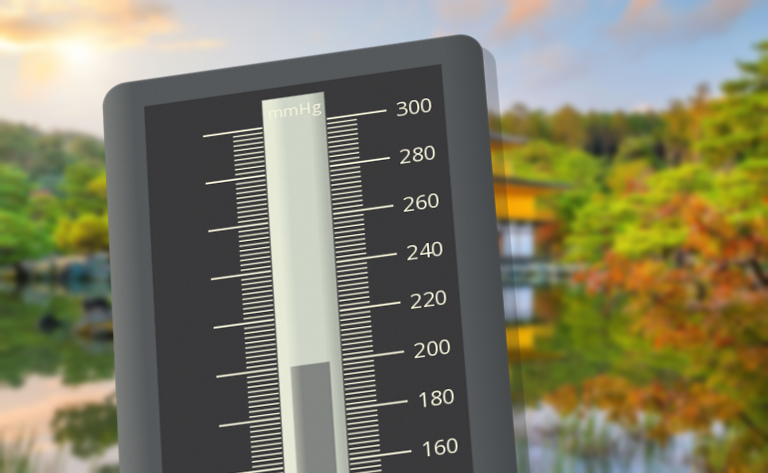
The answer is 200 mmHg
